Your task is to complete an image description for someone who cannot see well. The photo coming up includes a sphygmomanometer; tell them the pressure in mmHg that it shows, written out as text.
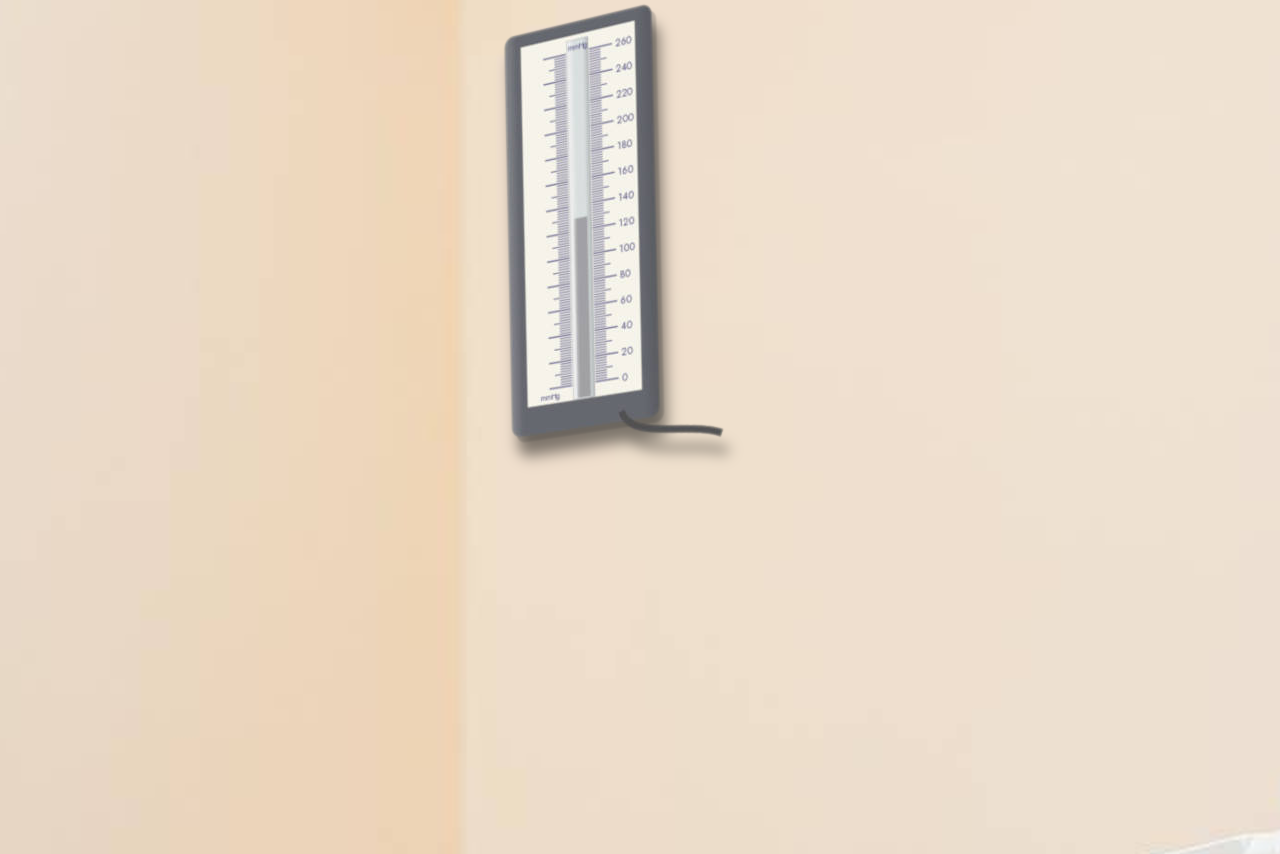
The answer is 130 mmHg
